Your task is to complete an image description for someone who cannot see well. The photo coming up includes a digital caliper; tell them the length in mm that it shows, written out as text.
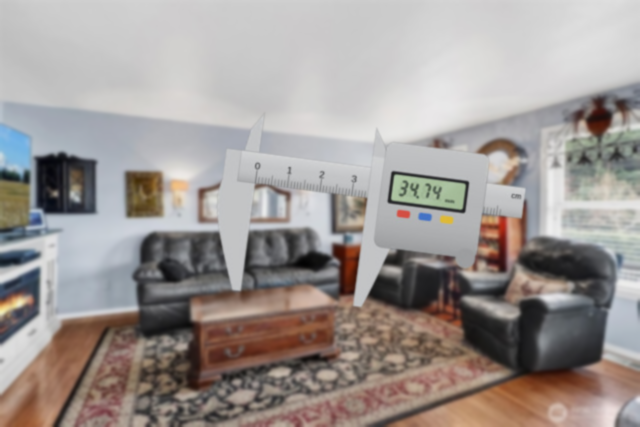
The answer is 34.74 mm
